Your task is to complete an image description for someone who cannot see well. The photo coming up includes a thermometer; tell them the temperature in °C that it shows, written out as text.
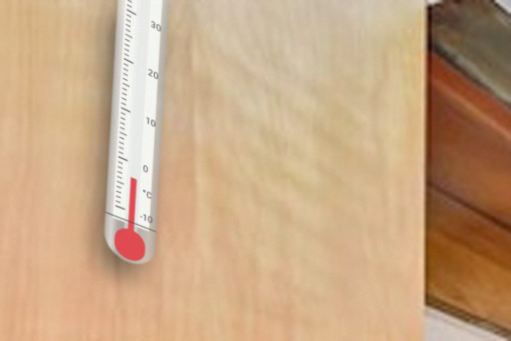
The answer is -3 °C
